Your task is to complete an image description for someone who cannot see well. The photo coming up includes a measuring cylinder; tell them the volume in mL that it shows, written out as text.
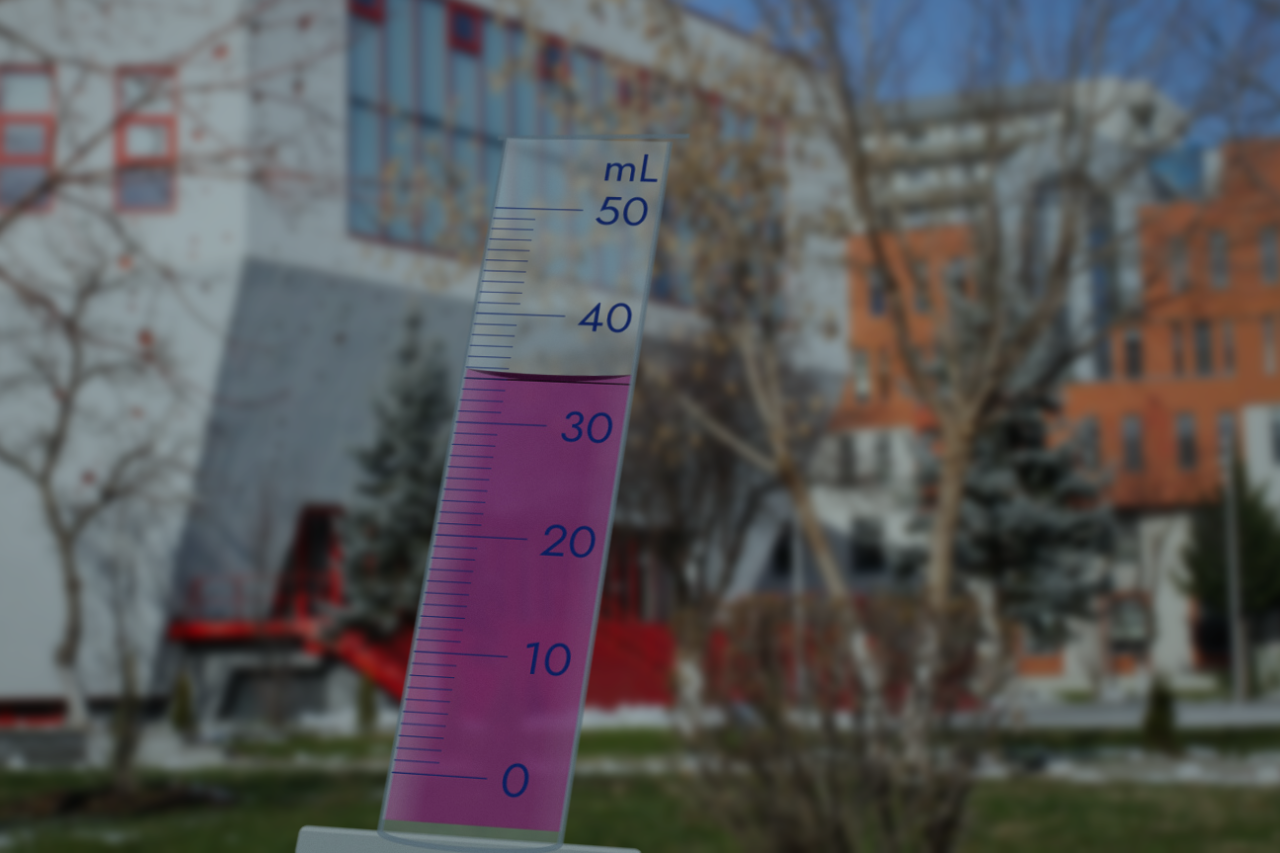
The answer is 34 mL
